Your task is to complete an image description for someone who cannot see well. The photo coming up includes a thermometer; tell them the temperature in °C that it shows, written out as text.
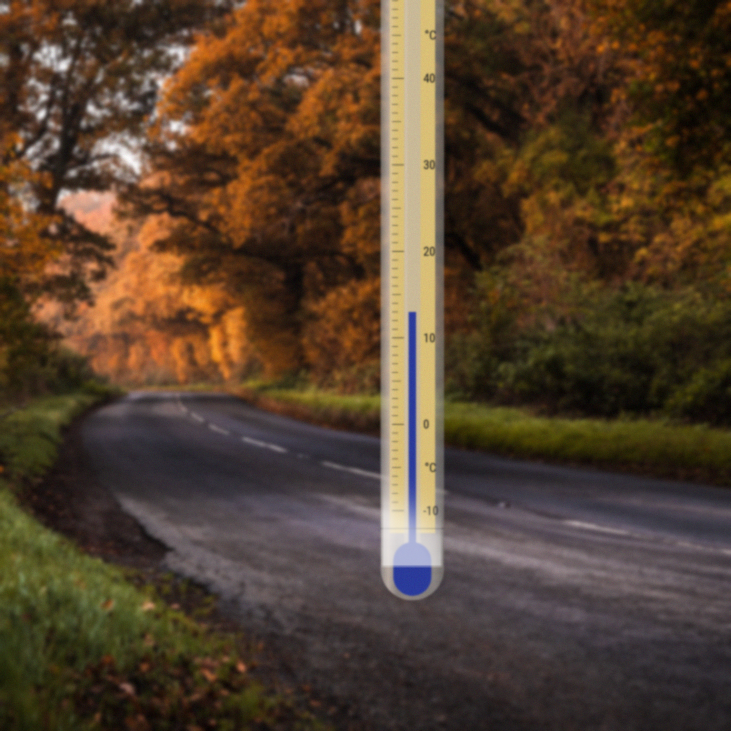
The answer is 13 °C
